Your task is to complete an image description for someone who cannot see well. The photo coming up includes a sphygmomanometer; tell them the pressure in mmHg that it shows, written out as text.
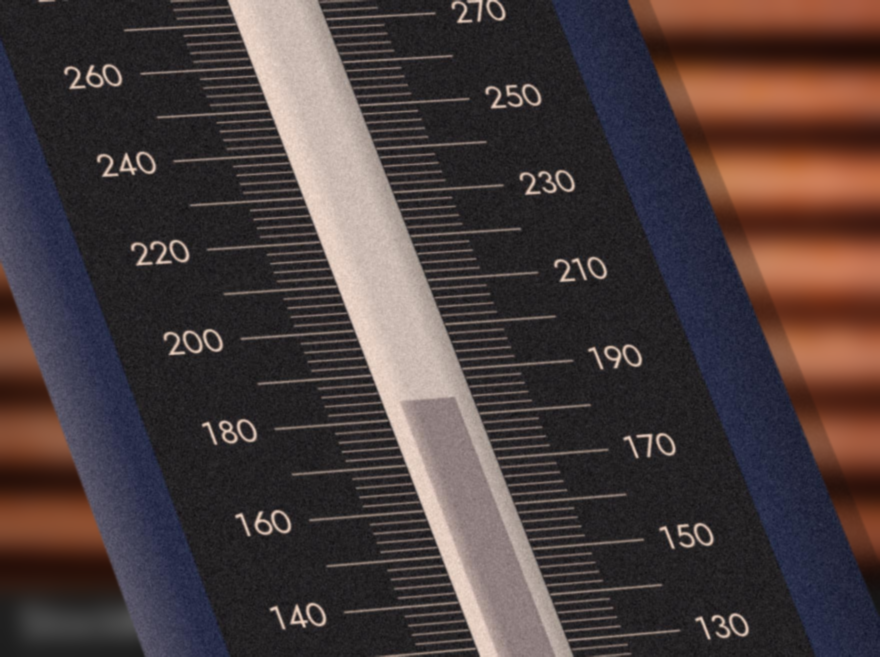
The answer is 184 mmHg
